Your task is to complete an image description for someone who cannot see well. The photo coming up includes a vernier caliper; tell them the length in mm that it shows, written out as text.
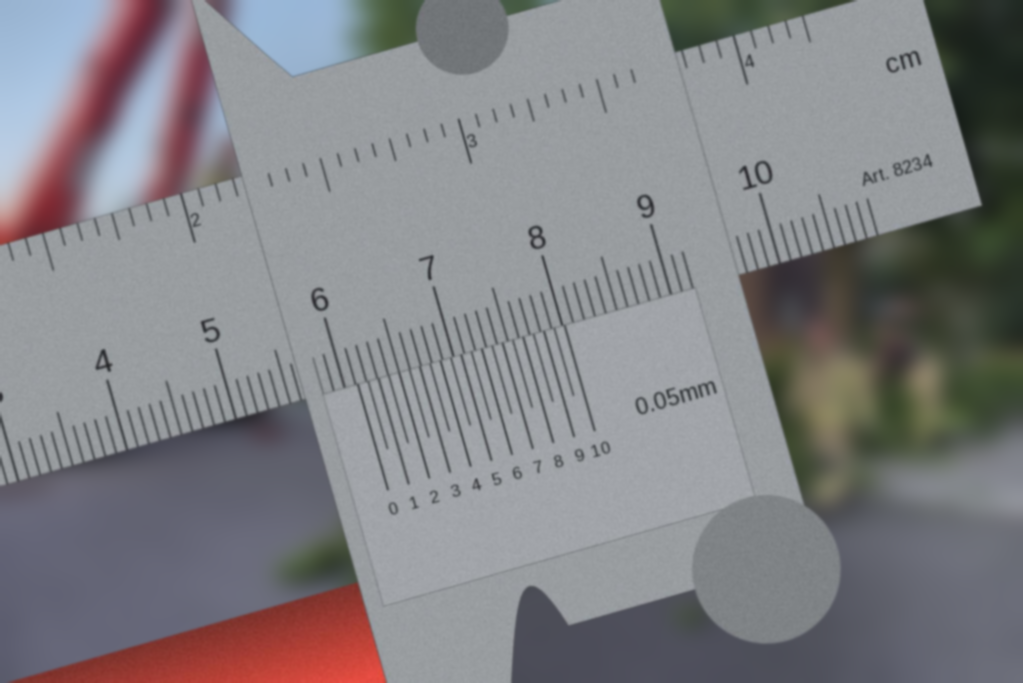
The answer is 61.2 mm
